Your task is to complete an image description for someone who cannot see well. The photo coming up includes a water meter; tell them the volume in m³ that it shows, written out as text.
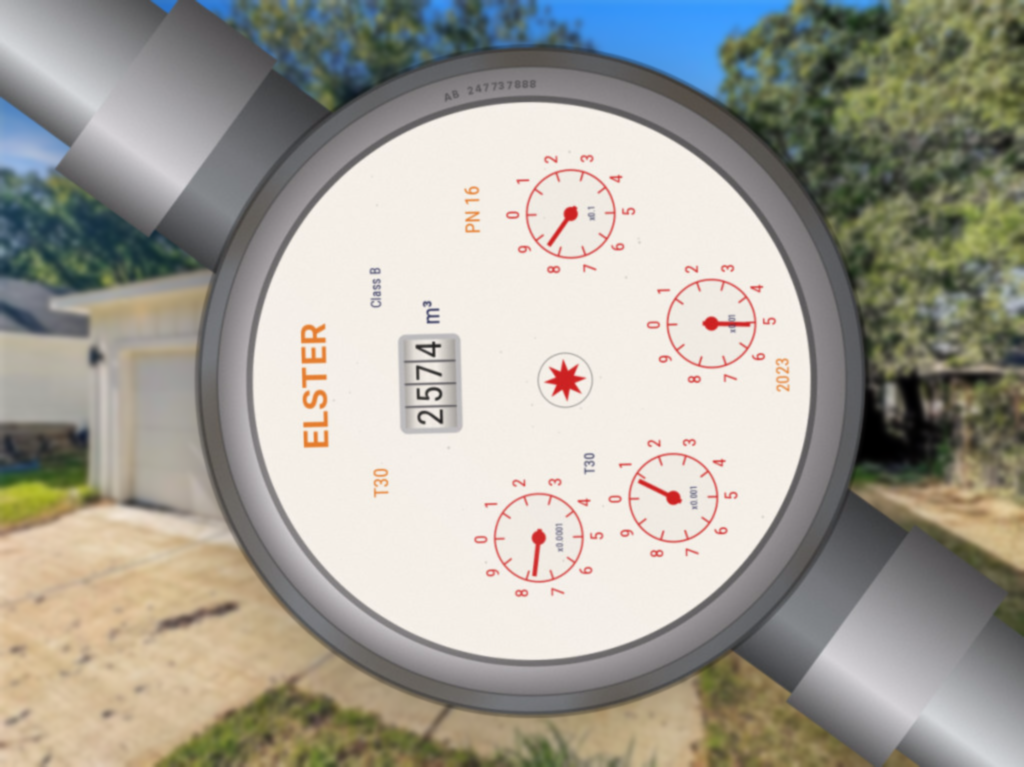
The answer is 2574.8507 m³
